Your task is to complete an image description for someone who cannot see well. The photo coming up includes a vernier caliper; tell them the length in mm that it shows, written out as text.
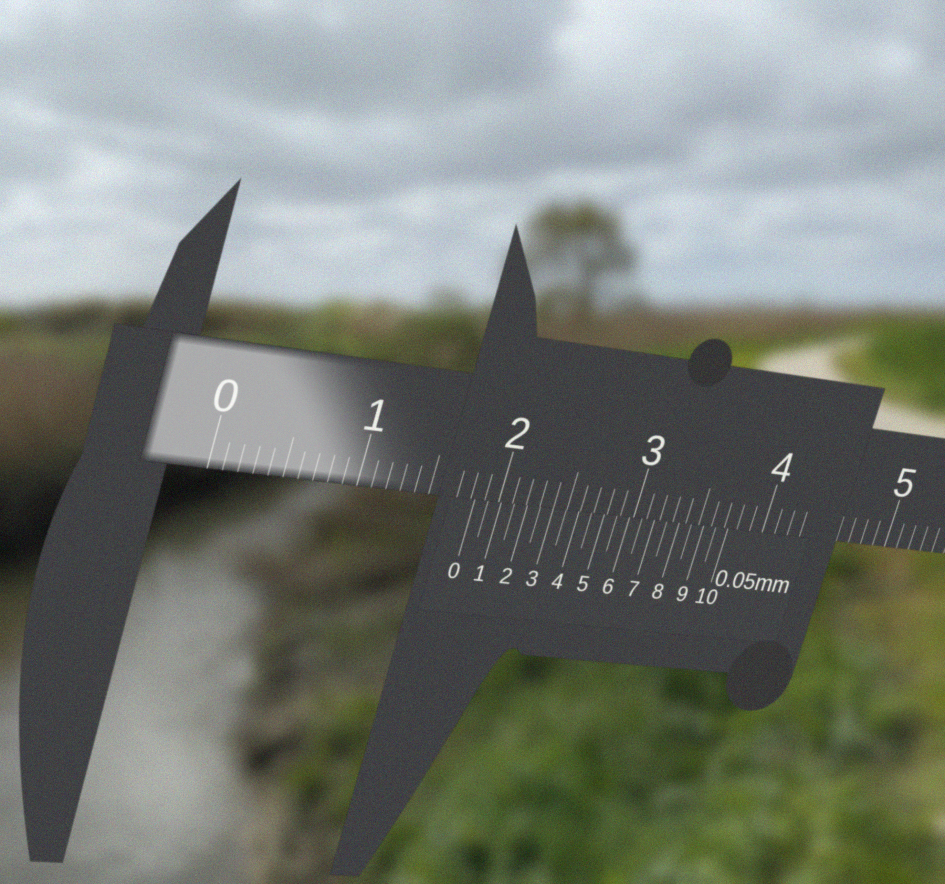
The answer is 18.3 mm
